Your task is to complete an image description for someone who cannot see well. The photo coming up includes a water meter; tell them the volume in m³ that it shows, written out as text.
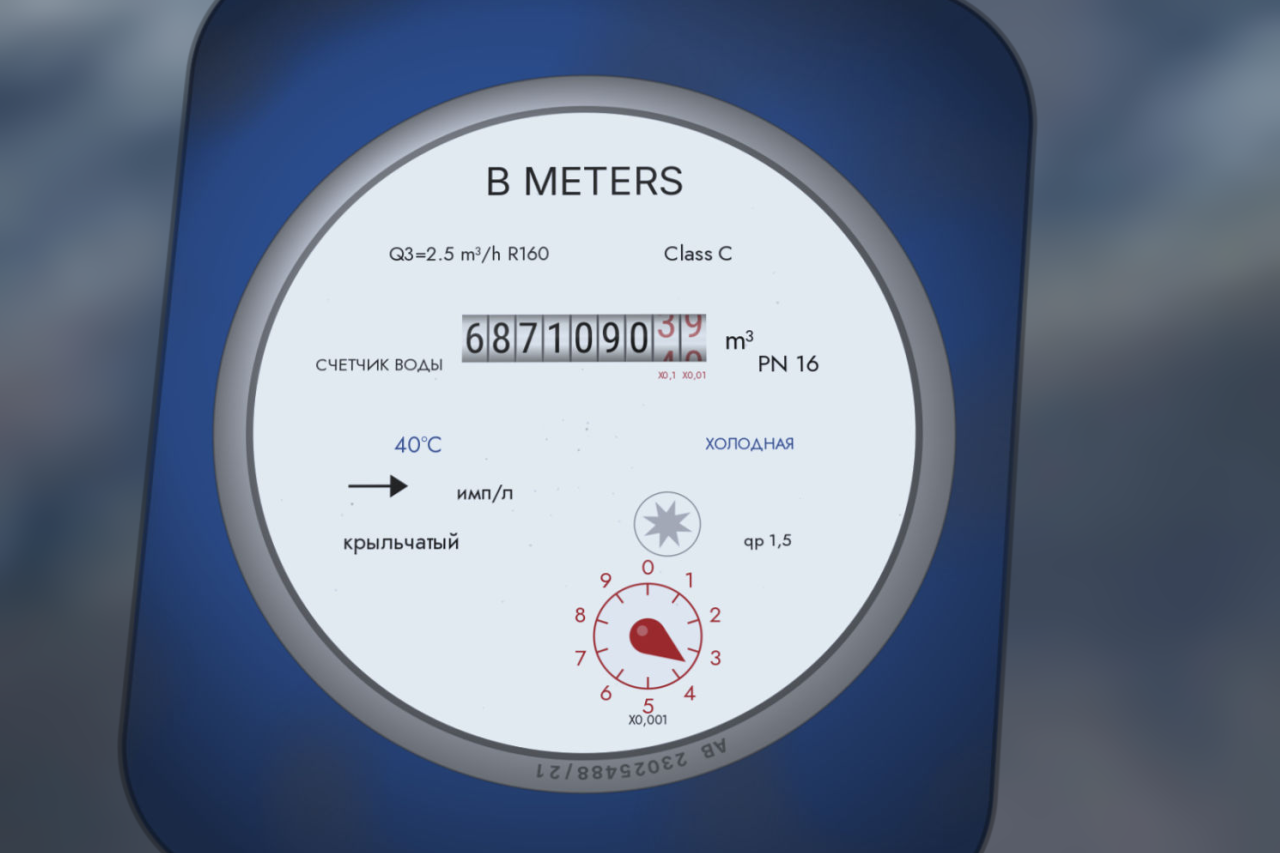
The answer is 6871090.393 m³
